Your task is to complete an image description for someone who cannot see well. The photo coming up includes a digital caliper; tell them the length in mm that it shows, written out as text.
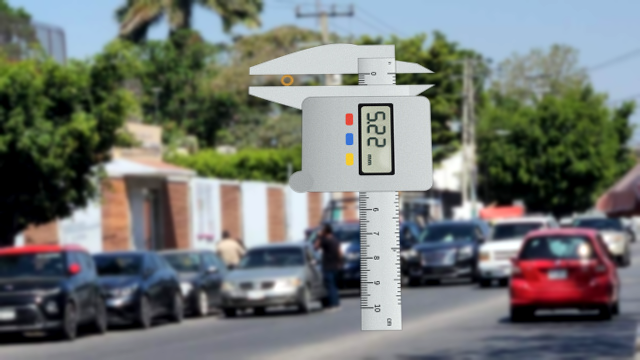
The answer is 5.22 mm
